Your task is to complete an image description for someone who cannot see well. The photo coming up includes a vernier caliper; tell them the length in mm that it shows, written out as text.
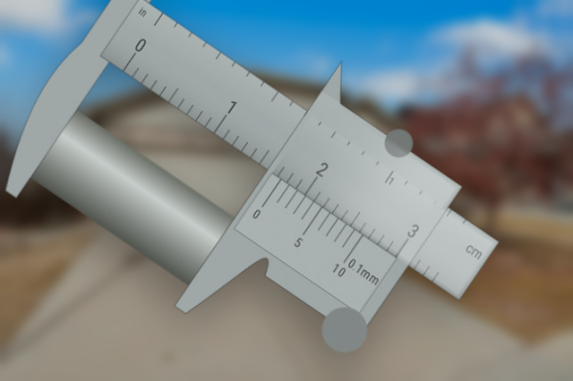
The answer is 17.4 mm
